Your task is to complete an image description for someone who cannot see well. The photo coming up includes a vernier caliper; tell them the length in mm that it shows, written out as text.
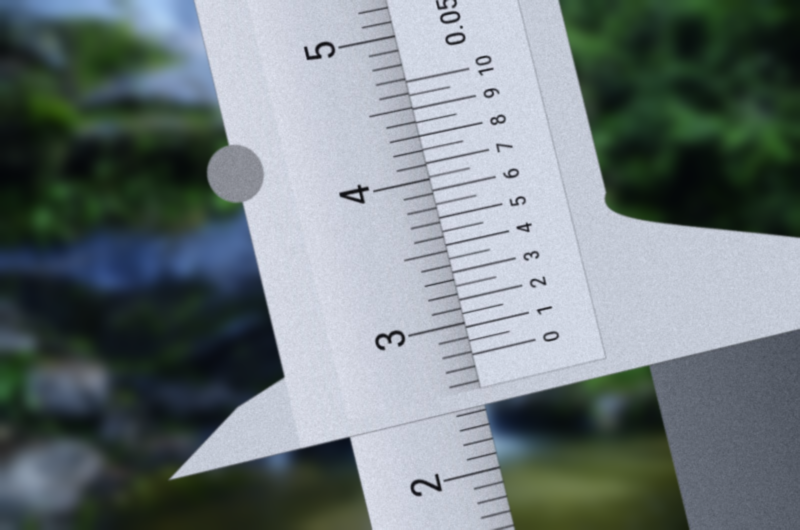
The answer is 27.8 mm
